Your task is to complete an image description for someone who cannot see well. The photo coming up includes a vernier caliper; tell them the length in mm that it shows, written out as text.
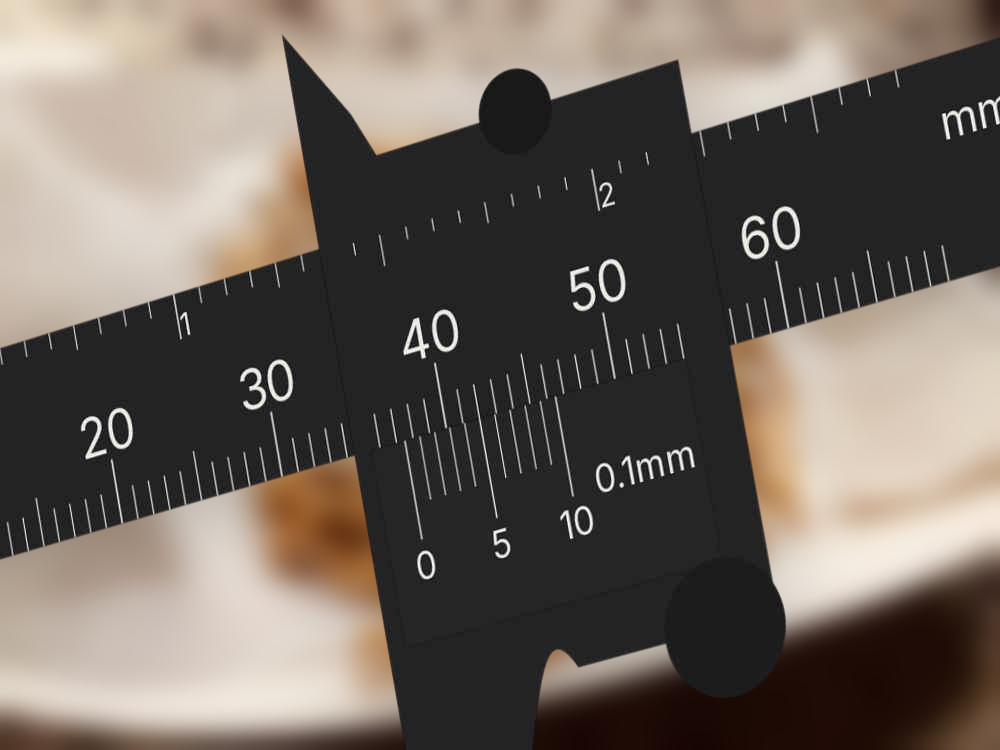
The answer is 37.5 mm
